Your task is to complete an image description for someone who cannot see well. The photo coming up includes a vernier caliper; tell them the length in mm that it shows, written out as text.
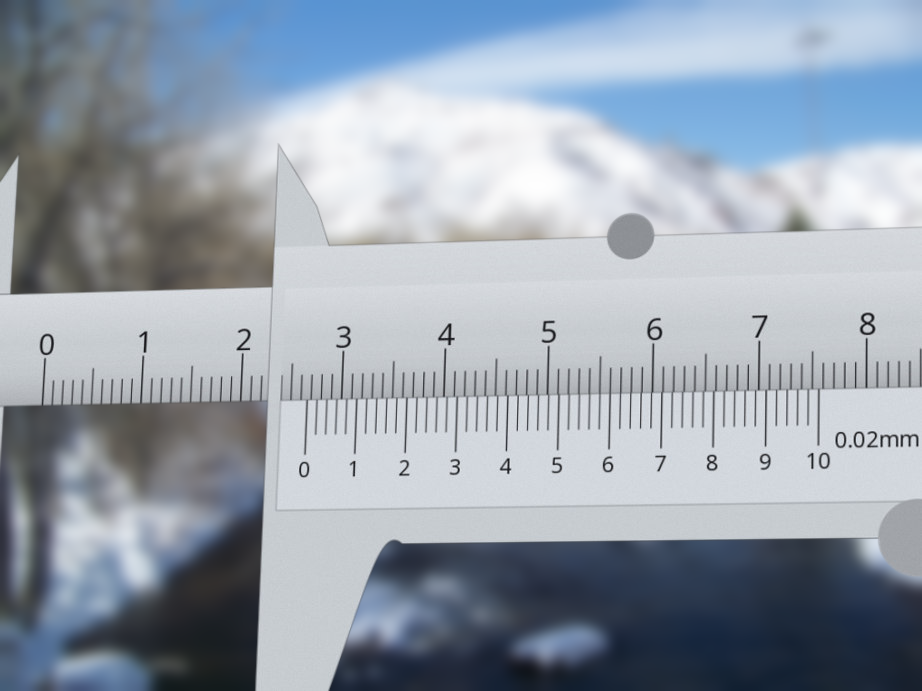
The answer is 26.6 mm
